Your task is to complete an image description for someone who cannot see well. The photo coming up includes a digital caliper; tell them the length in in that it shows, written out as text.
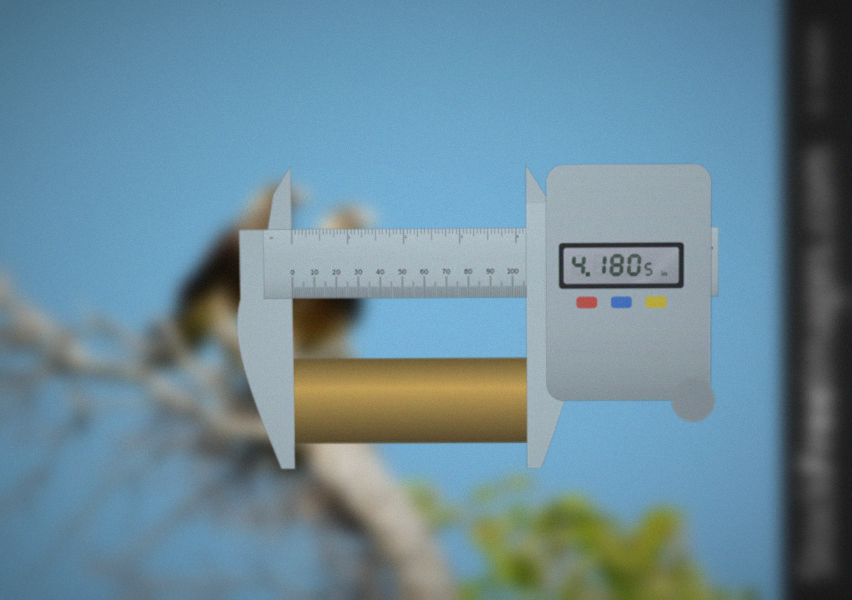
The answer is 4.1805 in
